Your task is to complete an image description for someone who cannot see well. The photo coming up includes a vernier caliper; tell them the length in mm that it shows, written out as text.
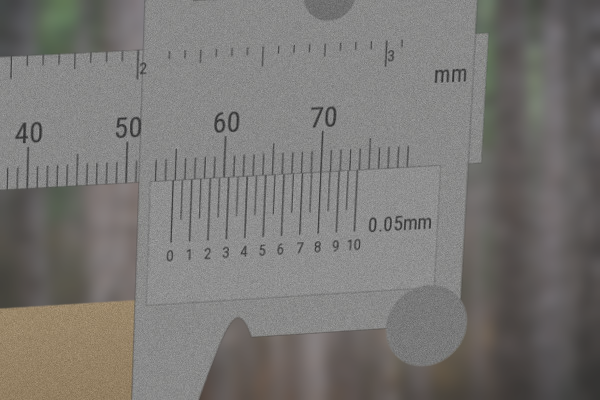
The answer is 54.8 mm
